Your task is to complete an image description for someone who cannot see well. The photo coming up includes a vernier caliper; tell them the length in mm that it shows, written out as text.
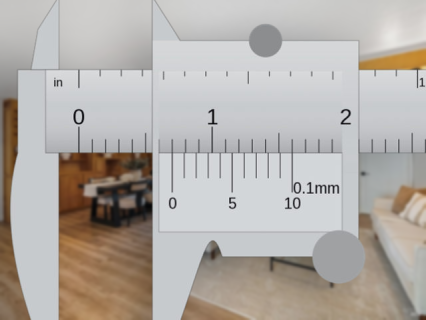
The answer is 7.0 mm
